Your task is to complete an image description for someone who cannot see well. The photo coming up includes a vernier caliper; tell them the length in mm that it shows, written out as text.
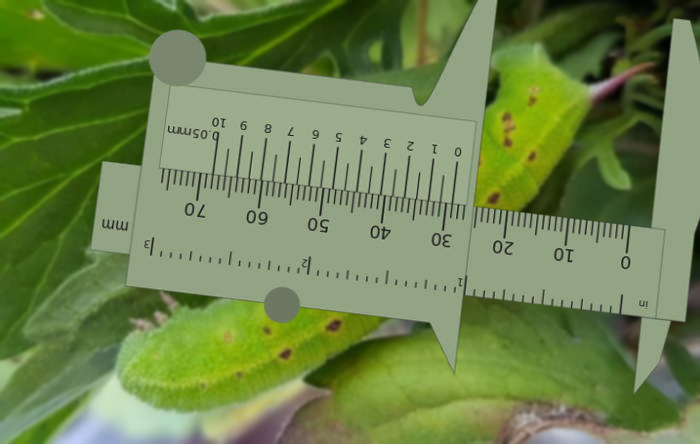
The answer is 29.0 mm
